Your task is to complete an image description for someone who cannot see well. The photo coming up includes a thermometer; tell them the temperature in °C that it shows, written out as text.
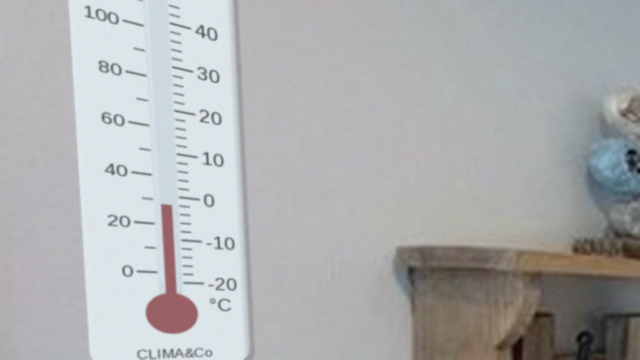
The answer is -2 °C
